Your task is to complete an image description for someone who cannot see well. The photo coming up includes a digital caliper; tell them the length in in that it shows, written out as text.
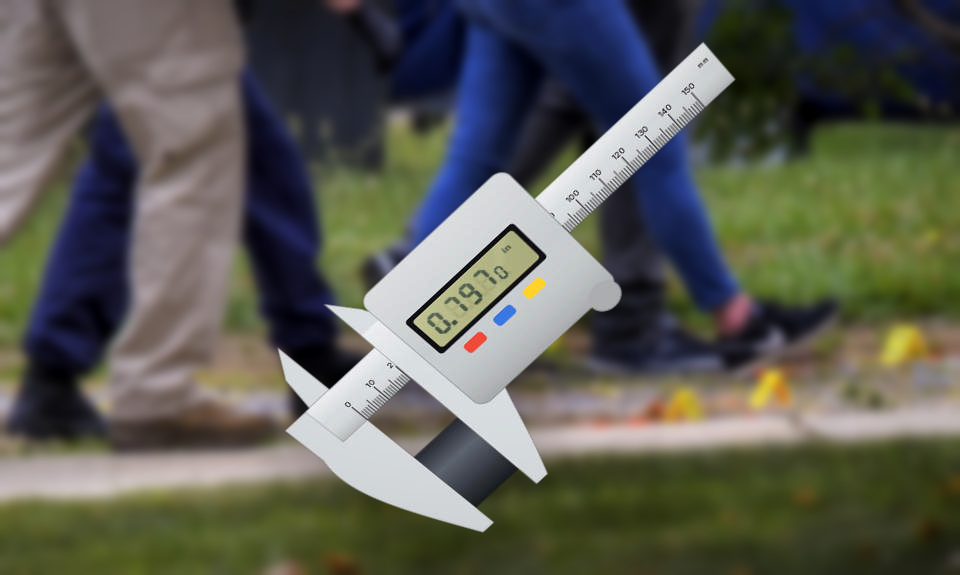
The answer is 0.7970 in
